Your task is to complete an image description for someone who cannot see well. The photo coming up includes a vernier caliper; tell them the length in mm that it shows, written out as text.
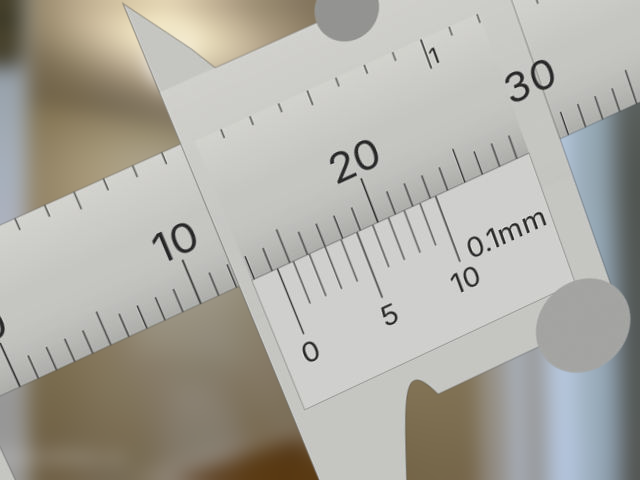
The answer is 14.3 mm
